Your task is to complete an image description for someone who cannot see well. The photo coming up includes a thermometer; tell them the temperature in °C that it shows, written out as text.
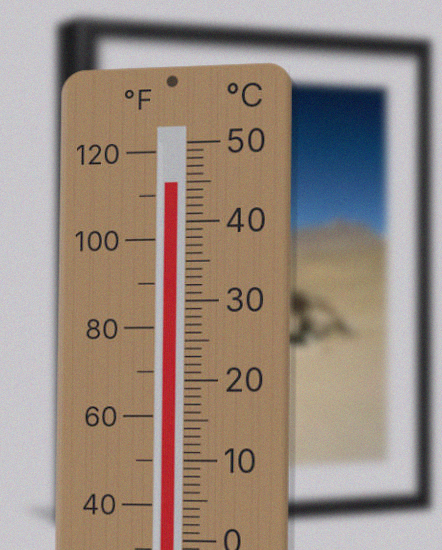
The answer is 45 °C
